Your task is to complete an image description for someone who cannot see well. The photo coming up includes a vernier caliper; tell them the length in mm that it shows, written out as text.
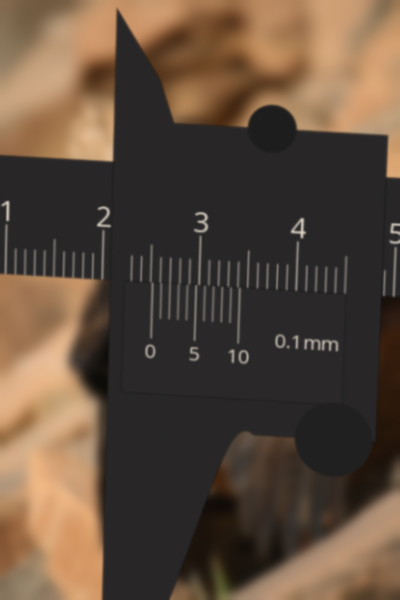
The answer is 25.2 mm
